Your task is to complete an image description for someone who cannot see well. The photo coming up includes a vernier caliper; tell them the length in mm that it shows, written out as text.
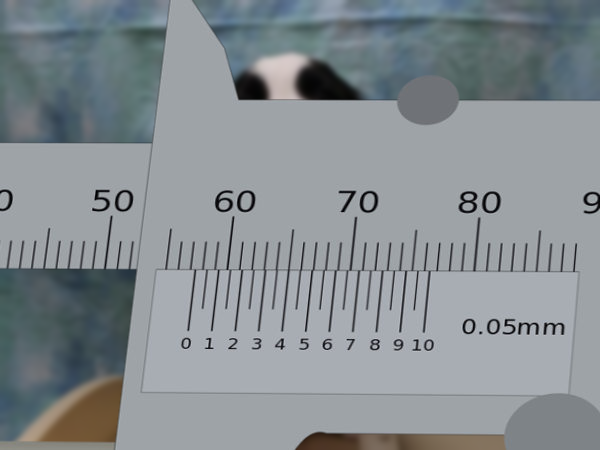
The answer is 57.4 mm
